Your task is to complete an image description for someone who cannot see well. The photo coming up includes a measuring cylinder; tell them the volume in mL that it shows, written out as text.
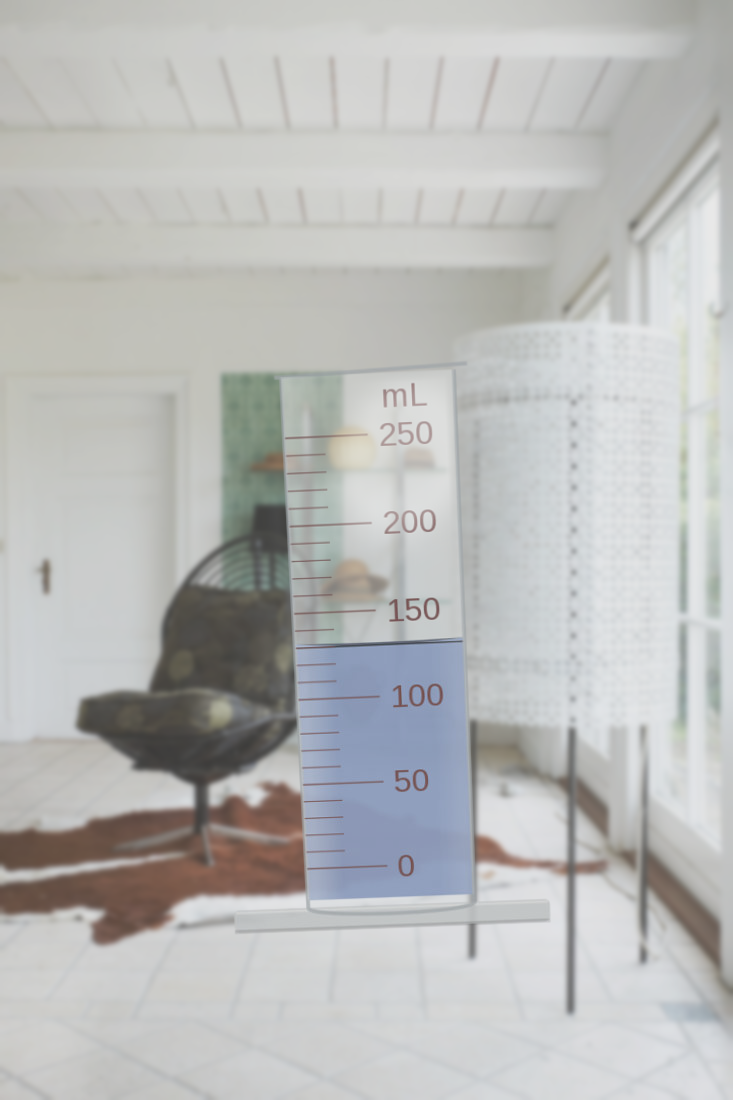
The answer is 130 mL
